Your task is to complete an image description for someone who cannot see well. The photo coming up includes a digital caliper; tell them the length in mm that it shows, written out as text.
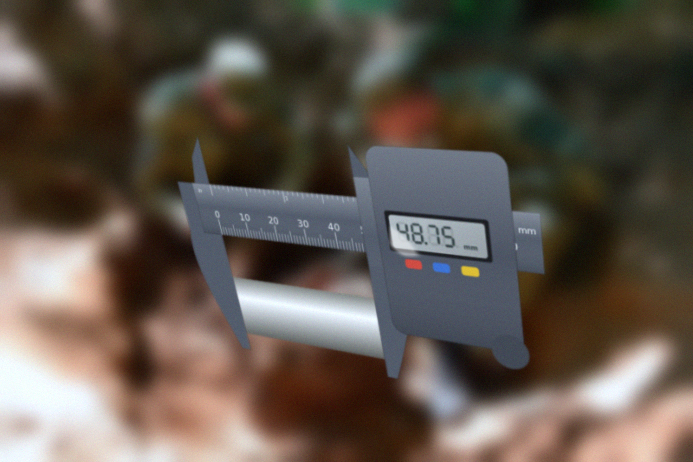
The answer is 48.75 mm
